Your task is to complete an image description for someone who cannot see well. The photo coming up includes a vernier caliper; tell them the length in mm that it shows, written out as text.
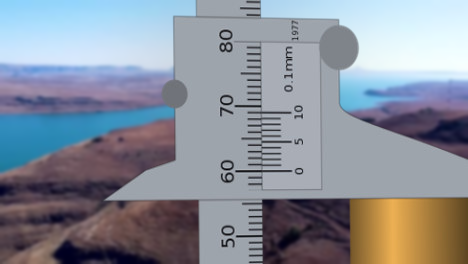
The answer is 60.0 mm
